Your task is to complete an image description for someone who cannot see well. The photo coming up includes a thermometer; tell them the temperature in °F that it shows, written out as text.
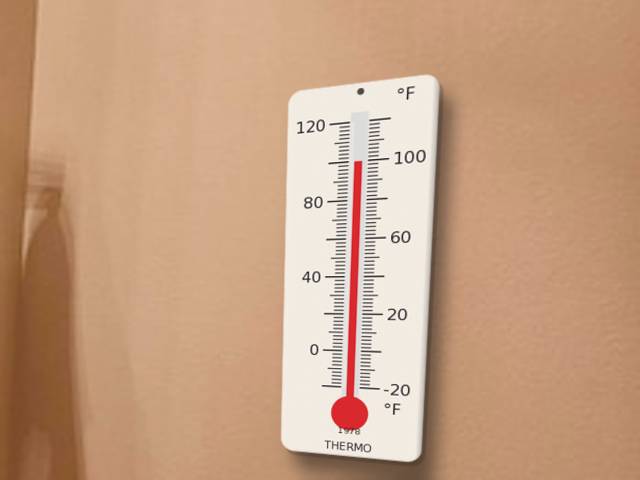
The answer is 100 °F
